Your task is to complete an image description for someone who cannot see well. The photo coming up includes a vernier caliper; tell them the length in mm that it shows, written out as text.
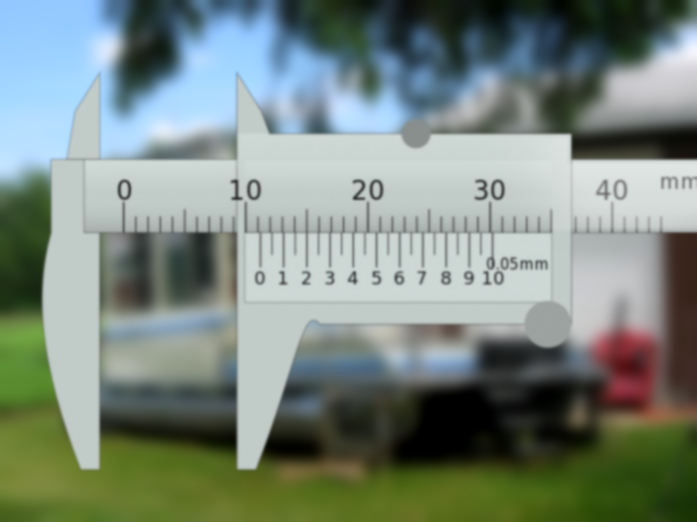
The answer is 11.2 mm
